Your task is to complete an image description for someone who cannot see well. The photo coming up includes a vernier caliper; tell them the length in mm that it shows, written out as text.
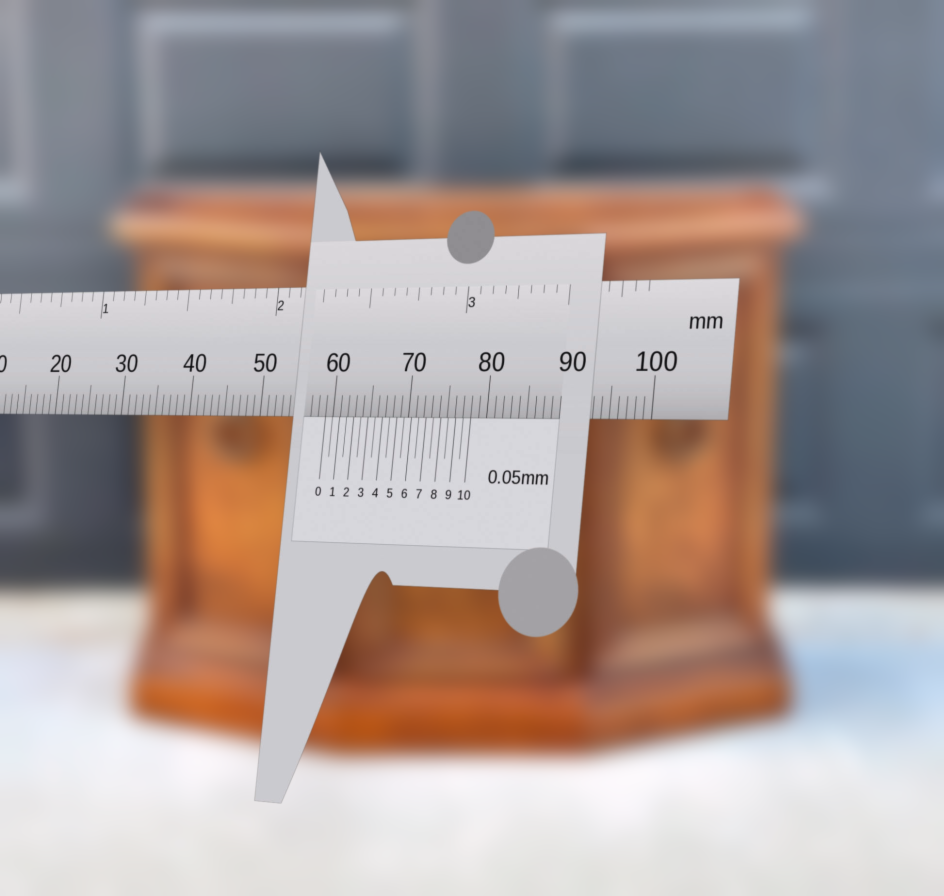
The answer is 59.0 mm
